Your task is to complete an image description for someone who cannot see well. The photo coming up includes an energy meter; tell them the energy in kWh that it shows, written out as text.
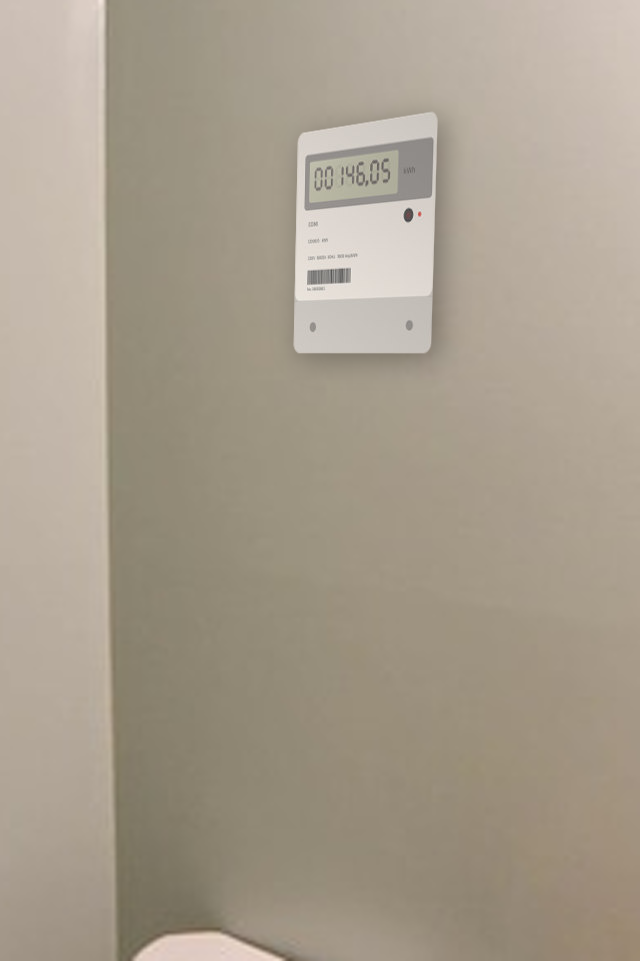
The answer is 146.05 kWh
